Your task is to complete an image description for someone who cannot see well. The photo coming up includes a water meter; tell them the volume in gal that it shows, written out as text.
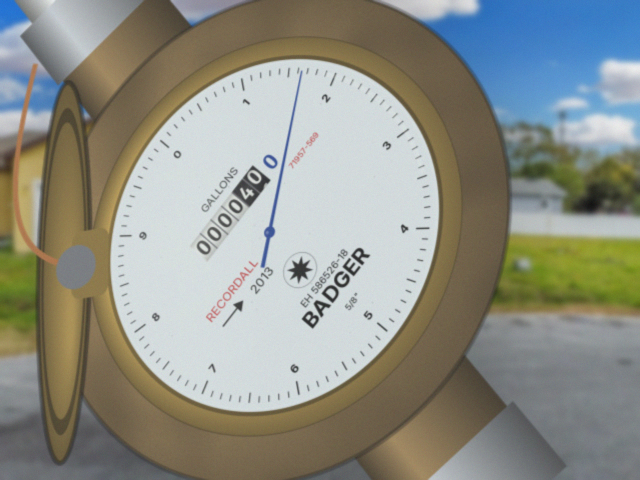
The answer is 401.6 gal
